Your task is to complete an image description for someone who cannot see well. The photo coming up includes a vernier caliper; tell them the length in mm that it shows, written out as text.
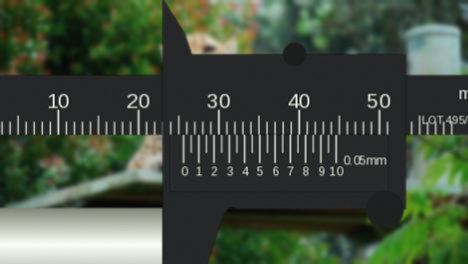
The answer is 25.6 mm
